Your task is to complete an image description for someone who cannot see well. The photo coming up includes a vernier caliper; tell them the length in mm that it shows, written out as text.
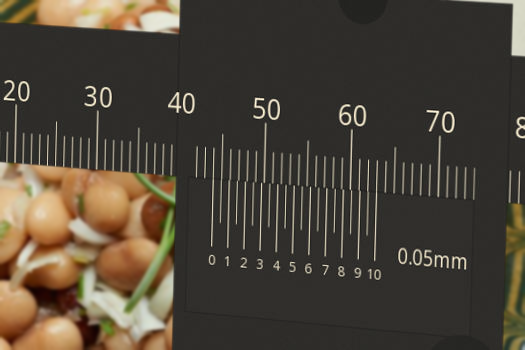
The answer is 44.0 mm
